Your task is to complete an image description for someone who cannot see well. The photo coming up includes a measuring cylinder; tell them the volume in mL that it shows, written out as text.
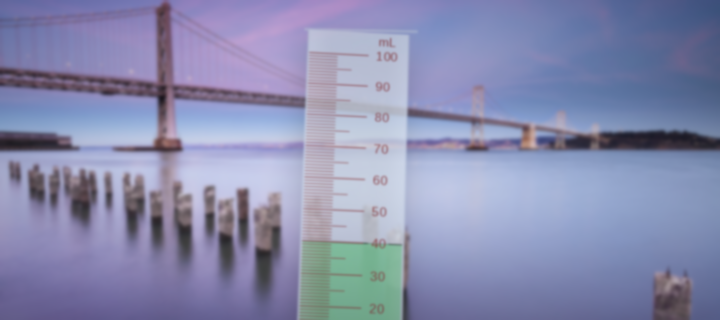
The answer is 40 mL
